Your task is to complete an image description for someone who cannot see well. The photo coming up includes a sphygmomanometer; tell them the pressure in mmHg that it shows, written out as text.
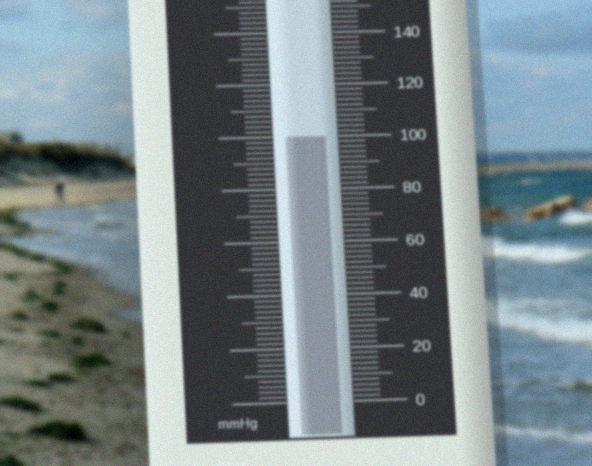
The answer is 100 mmHg
